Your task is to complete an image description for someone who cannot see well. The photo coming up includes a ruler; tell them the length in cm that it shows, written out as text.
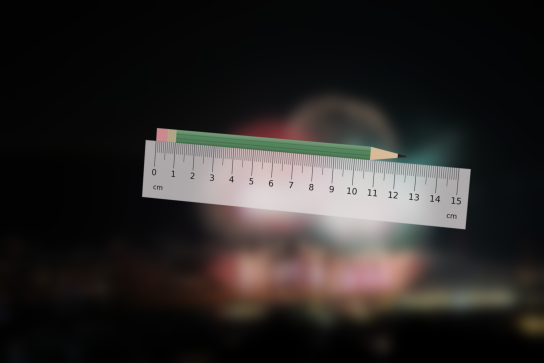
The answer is 12.5 cm
